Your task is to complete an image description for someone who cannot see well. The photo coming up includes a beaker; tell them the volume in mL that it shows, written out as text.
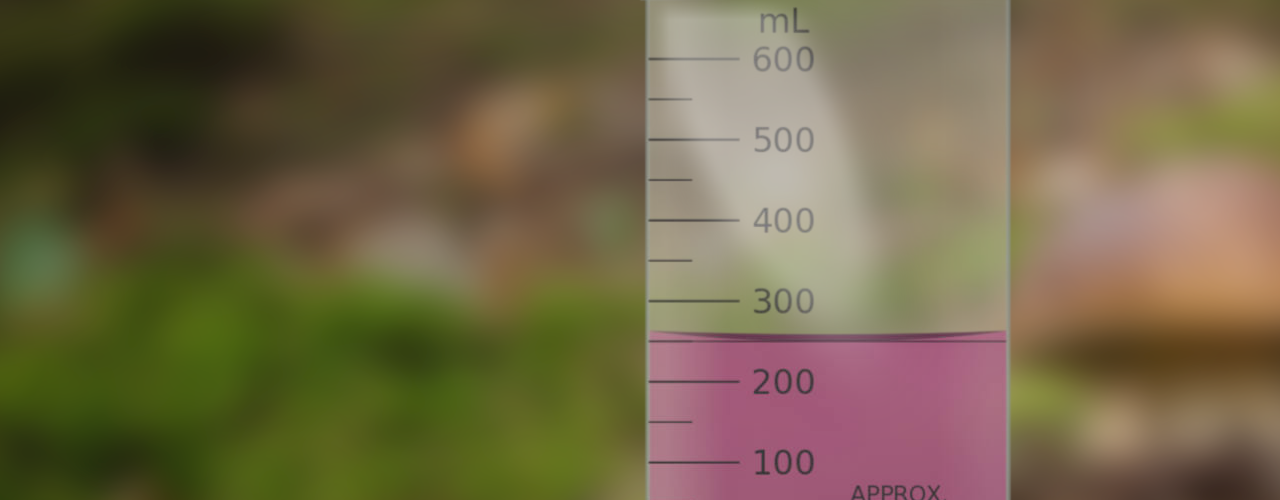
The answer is 250 mL
